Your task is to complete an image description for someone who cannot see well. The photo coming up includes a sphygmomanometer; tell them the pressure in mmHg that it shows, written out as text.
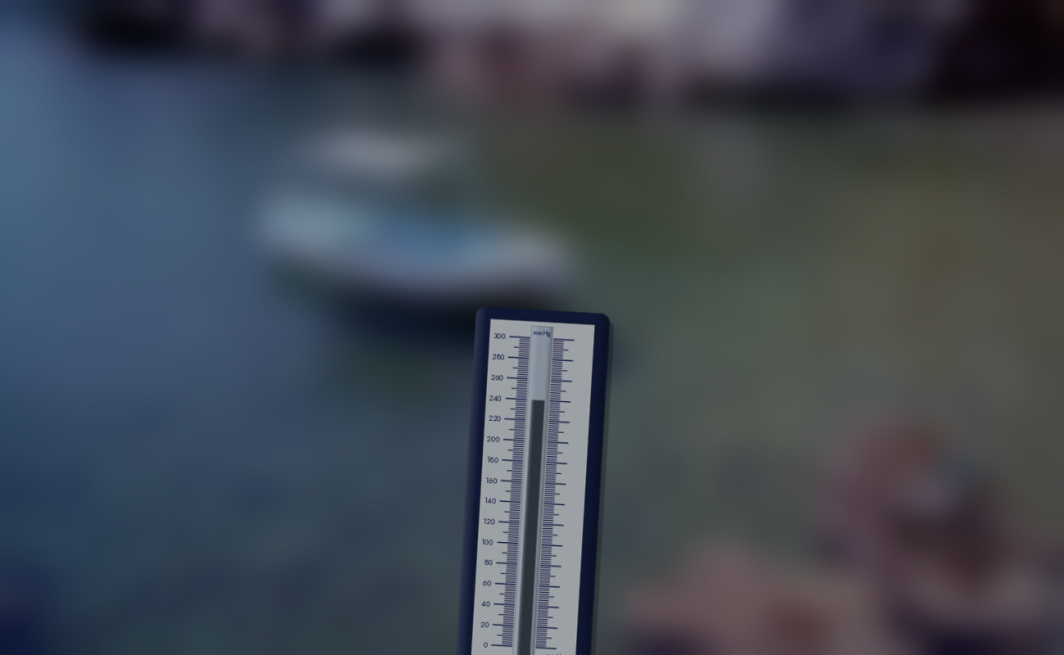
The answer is 240 mmHg
